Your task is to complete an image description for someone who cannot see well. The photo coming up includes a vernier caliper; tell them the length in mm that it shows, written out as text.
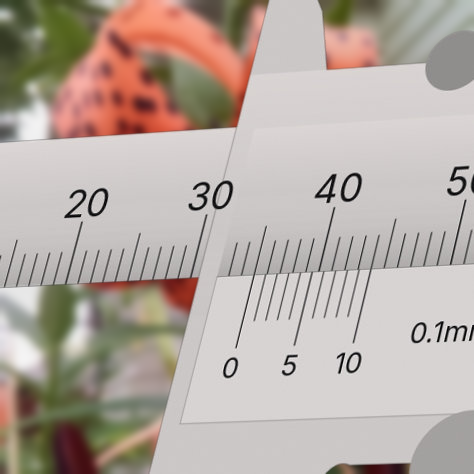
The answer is 35.0 mm
